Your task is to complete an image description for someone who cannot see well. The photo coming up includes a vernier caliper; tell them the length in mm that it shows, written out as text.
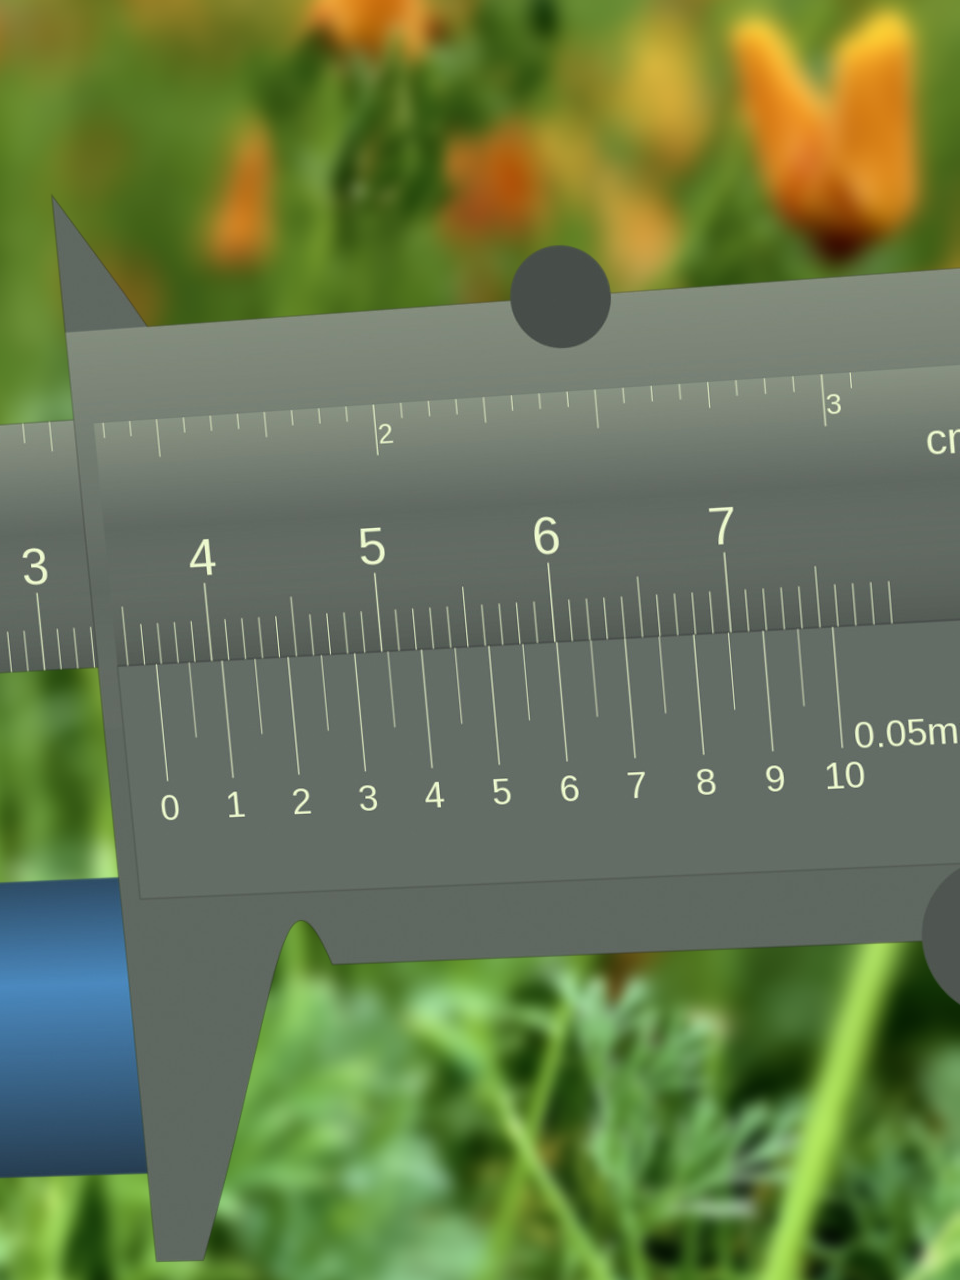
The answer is 36.7 mm
